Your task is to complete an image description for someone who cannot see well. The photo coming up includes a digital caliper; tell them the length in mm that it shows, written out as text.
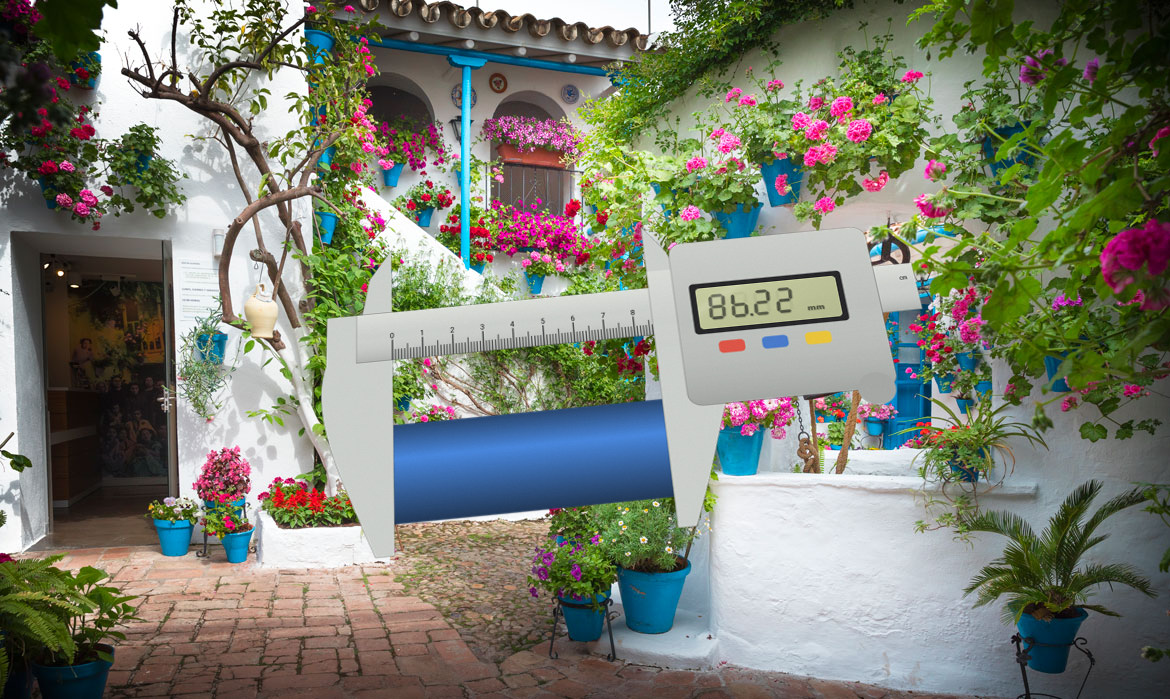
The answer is 86.22 mm
